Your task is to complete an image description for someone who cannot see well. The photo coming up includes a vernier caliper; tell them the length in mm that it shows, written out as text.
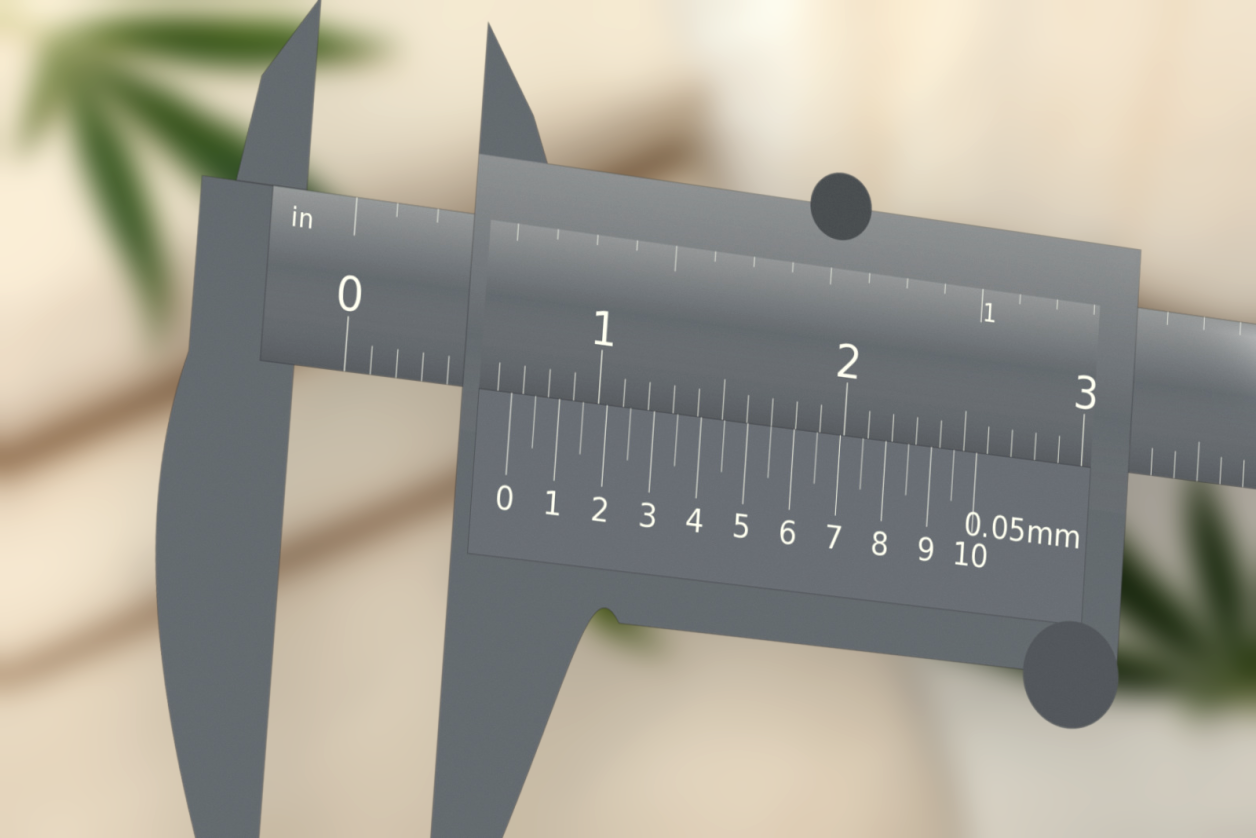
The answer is 6.55 mm
